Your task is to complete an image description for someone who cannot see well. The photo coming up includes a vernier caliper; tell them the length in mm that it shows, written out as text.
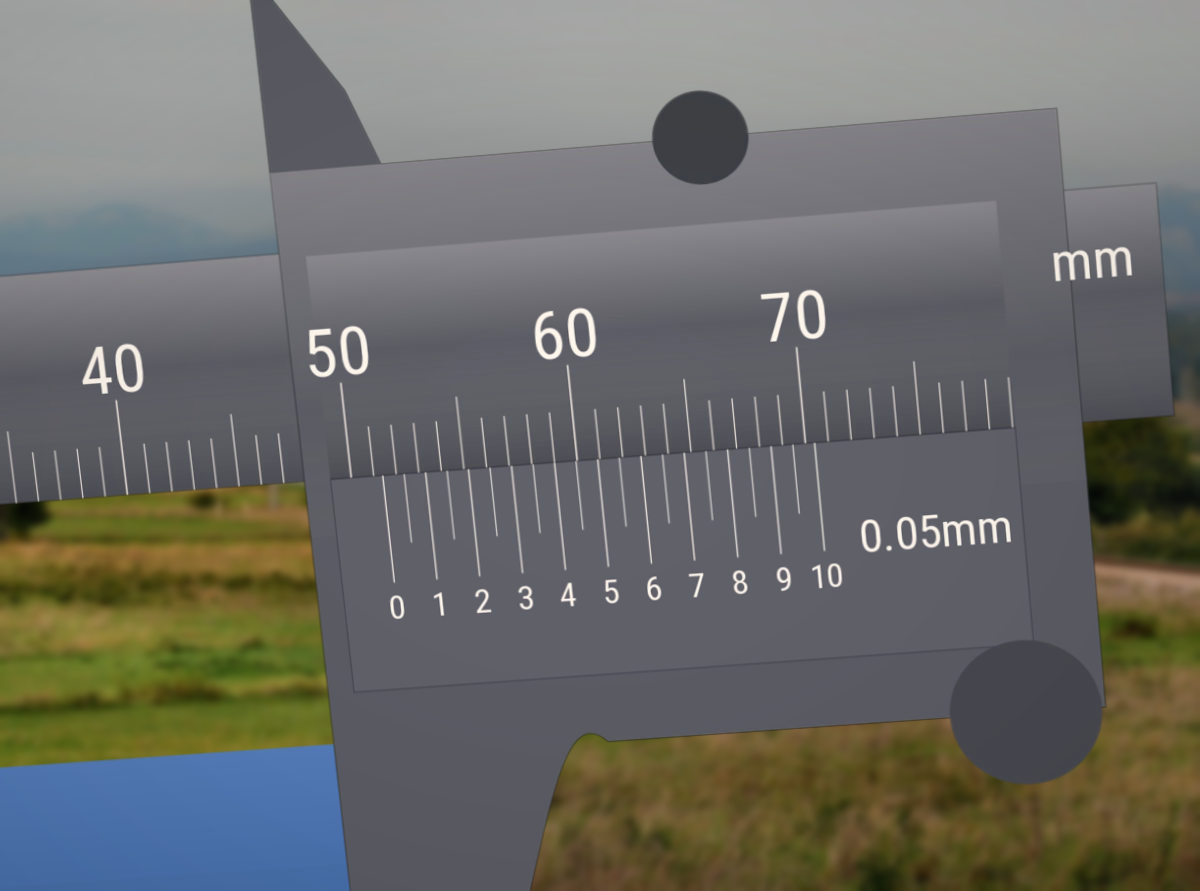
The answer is 51.4 mm
